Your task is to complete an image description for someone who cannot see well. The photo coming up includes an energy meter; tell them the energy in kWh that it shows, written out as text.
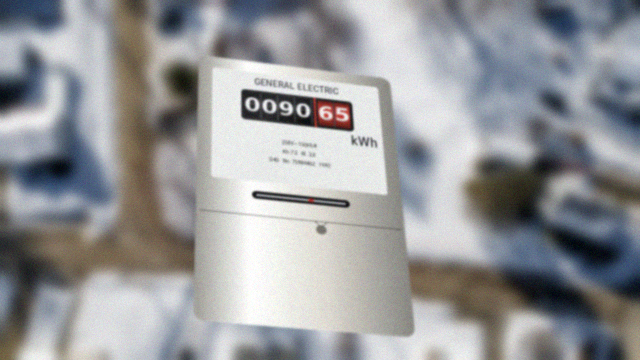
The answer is 90.65 kWh
